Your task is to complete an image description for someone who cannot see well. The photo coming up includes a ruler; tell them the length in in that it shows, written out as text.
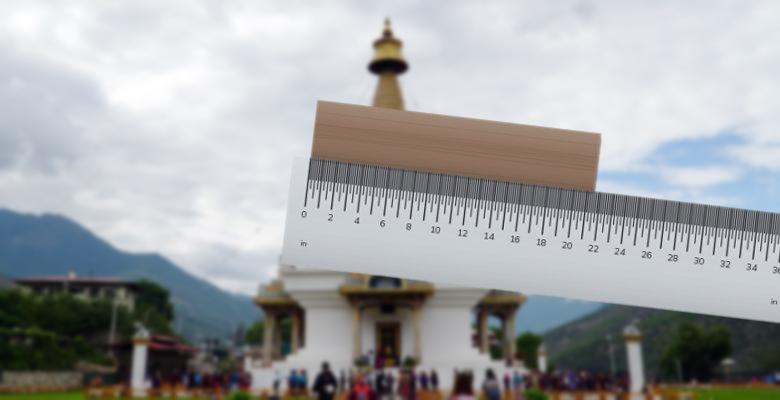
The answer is 21.5 in
